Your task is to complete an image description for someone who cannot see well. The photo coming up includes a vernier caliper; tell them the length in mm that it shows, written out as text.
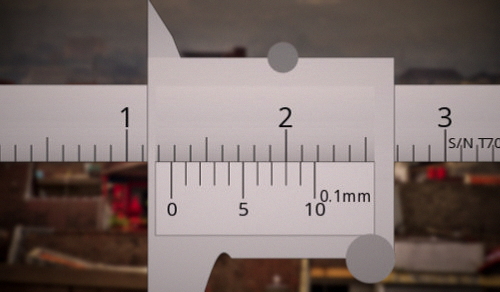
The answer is 12.8 mm
